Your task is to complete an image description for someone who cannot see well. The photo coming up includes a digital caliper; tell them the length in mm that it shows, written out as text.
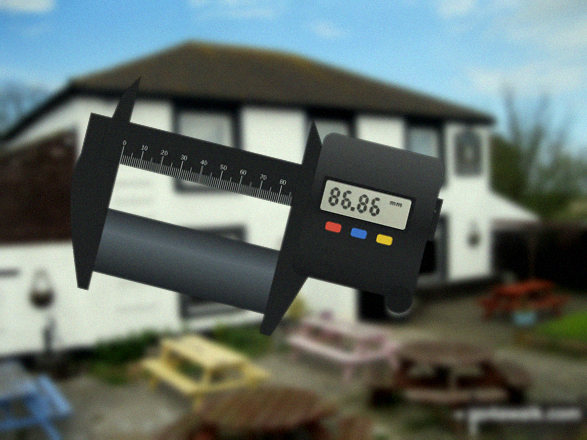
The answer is 86.86 mm
